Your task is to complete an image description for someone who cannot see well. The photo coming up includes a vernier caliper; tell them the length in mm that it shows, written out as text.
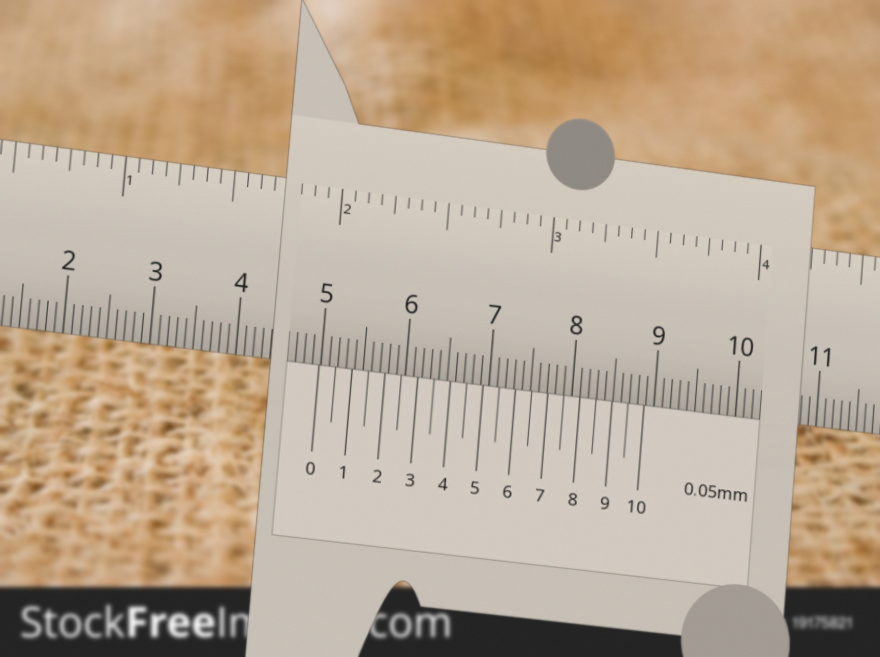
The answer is 49.8 mm
